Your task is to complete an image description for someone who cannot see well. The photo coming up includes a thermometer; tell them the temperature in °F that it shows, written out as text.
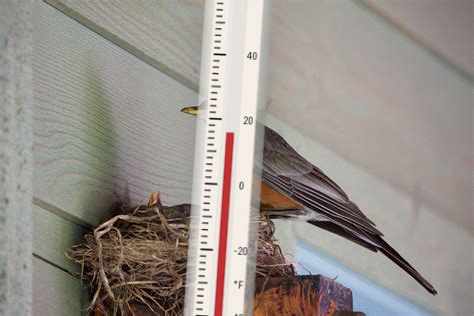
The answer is 16 °F
